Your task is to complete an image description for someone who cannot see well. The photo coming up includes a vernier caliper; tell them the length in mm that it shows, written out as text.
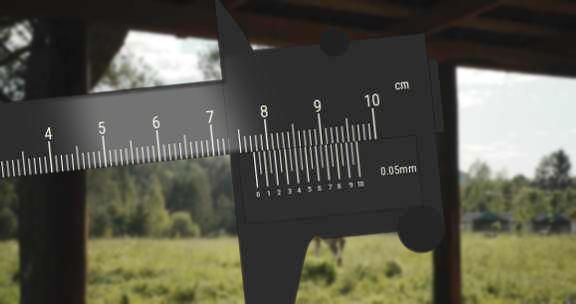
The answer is 77.4 mm
